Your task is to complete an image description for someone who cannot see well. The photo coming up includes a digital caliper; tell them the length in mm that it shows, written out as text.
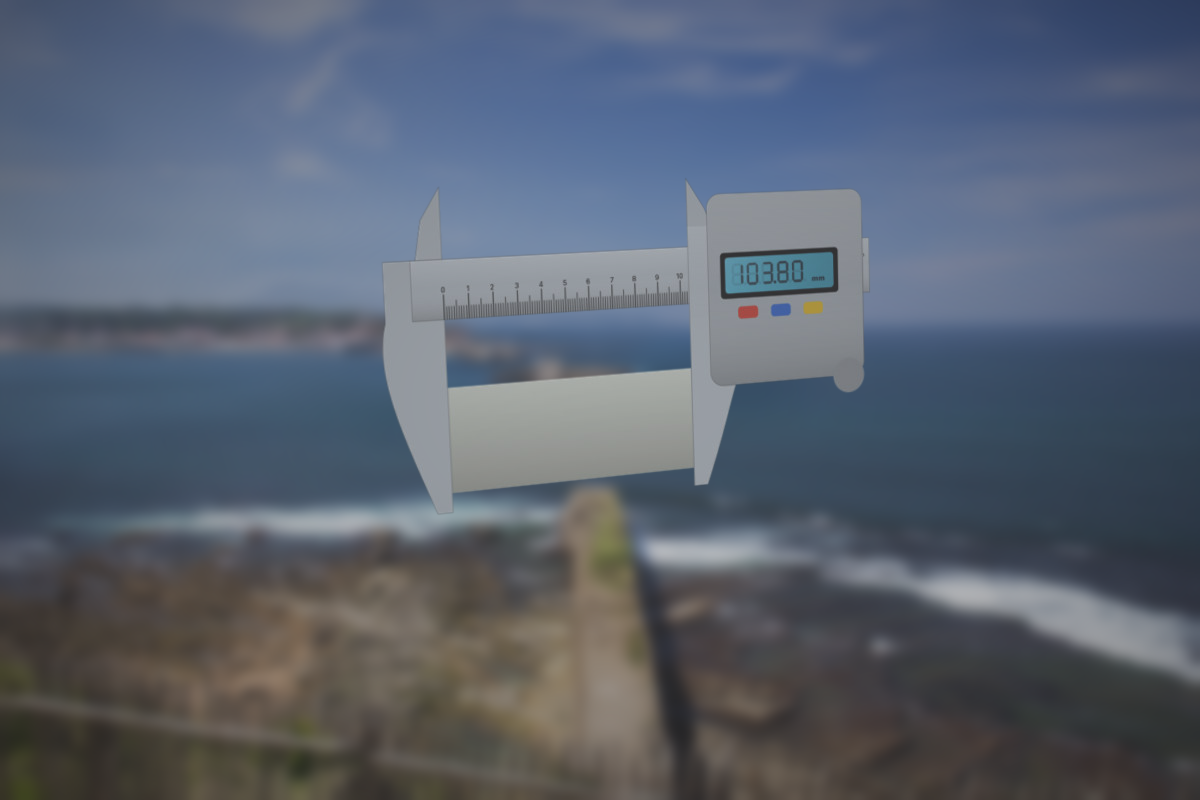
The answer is 103.80 mm
